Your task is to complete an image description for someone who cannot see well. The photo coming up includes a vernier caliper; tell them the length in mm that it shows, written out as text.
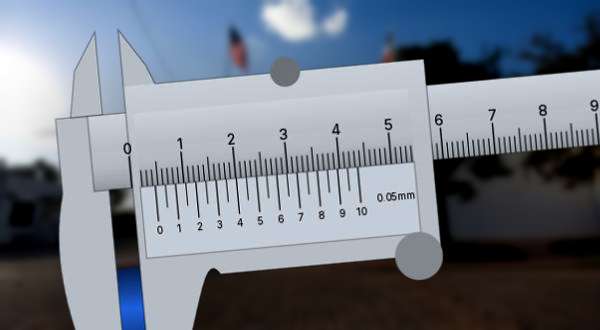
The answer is 4.5 mm
